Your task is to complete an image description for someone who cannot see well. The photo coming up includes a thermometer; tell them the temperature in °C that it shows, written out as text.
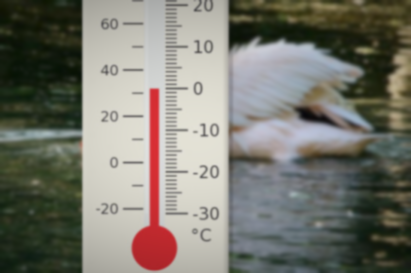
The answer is 0 °C
